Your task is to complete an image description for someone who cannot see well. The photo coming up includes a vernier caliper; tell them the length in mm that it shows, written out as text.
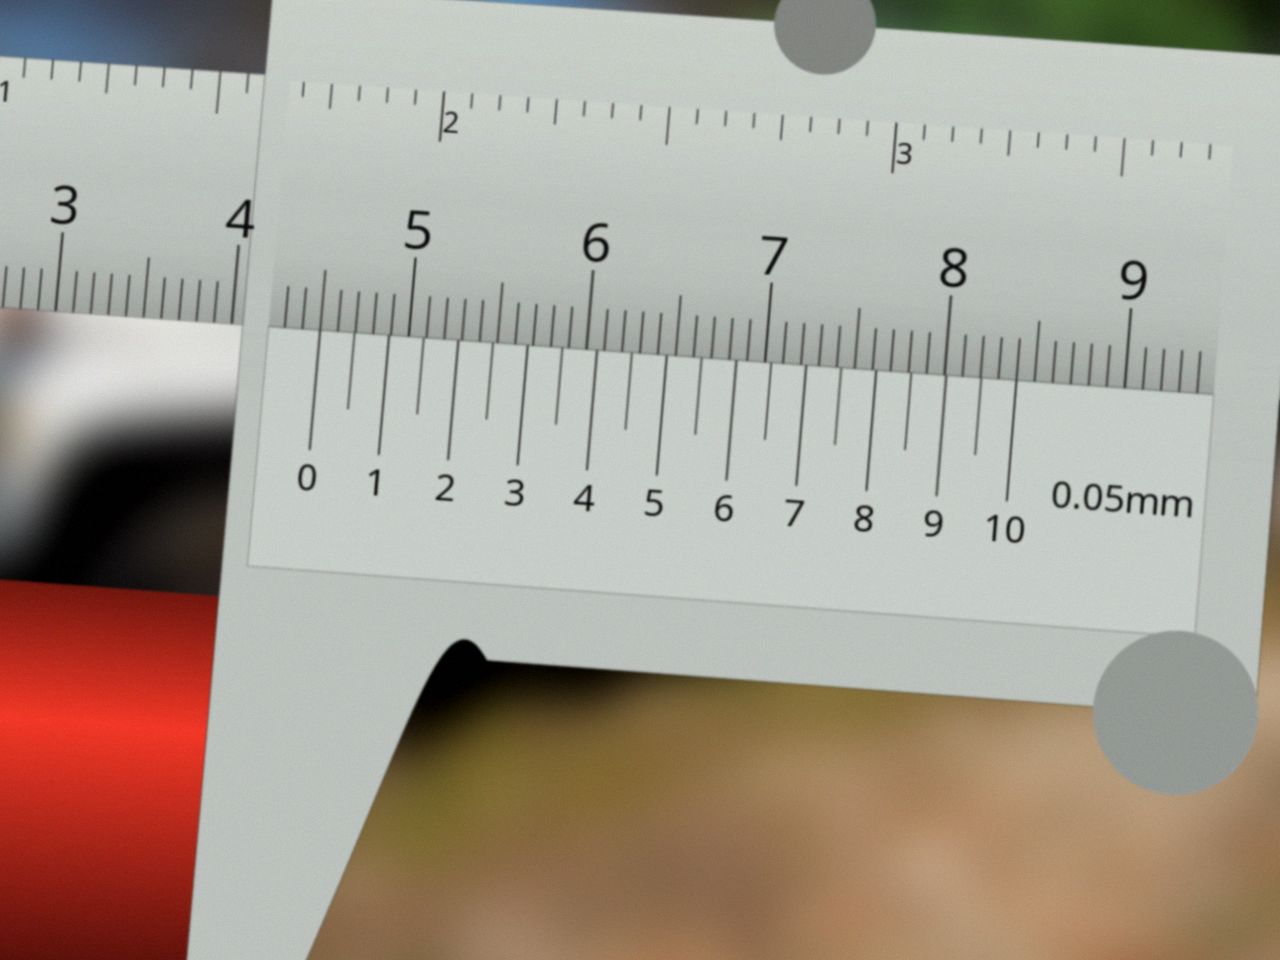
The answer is 45.0 mm
